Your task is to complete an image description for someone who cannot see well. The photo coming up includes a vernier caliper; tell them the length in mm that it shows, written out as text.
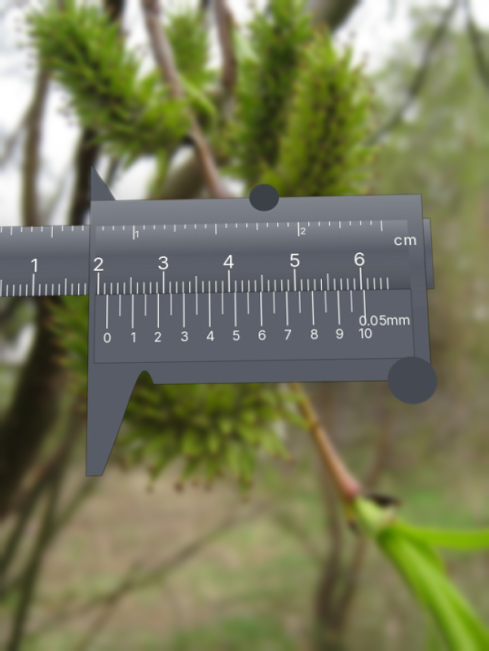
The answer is 21.4 mm
